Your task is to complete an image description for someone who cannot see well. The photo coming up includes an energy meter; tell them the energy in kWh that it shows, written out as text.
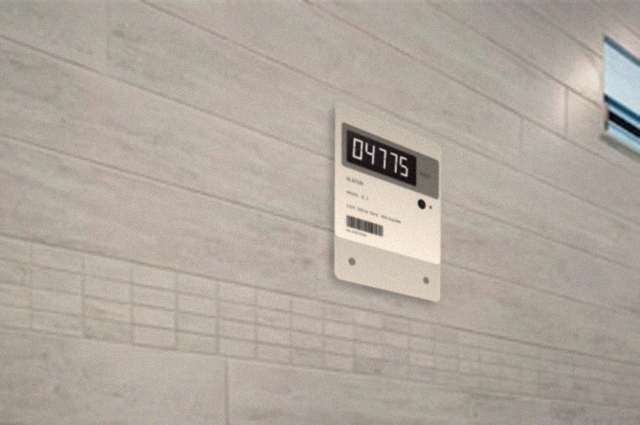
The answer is 4775 kWh
